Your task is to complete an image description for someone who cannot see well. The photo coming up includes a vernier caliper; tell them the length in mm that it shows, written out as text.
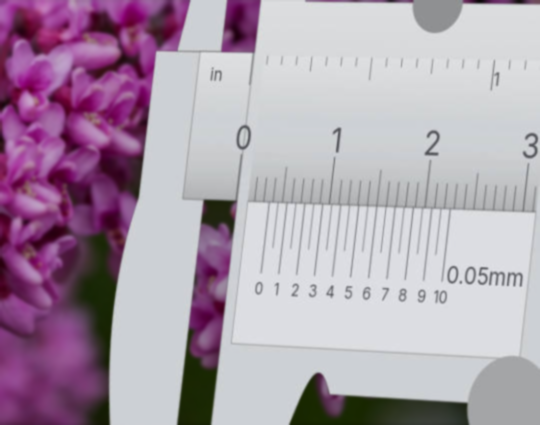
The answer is 3.6 mm
